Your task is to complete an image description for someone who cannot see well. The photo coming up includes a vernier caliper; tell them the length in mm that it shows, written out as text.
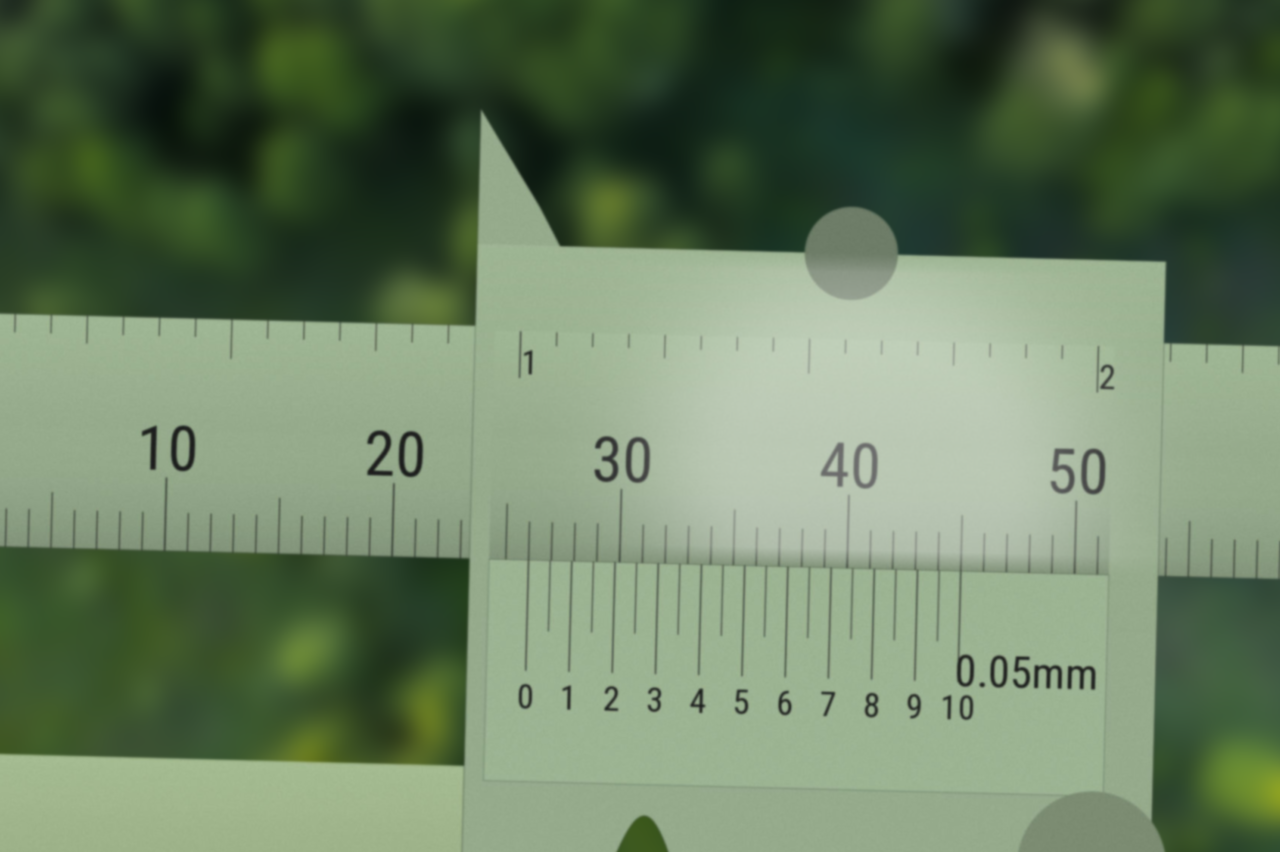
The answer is 26.0 mm
